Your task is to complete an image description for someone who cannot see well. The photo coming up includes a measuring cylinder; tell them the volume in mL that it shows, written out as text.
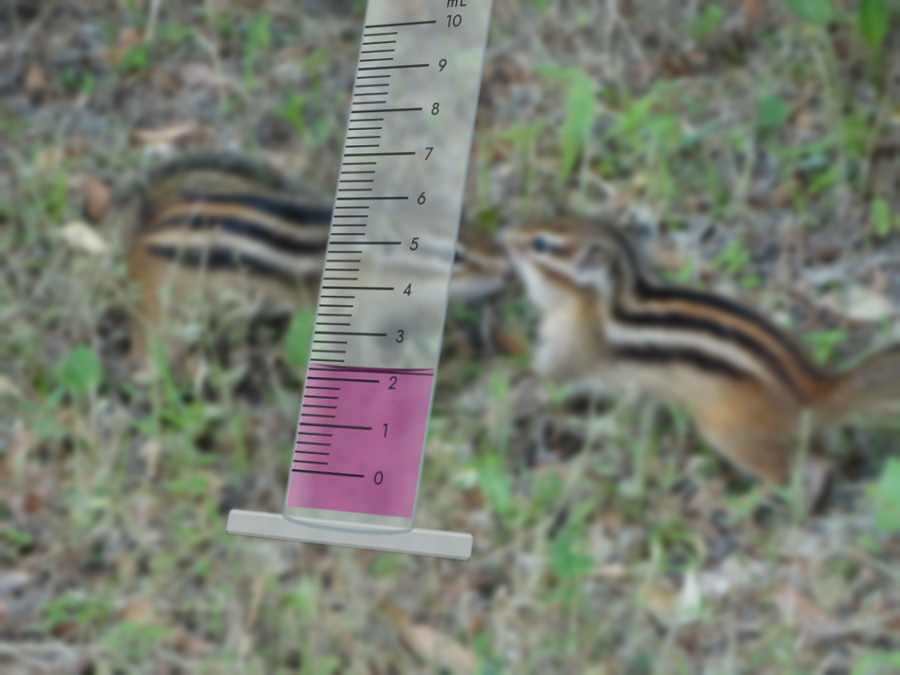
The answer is 2.2 mL
